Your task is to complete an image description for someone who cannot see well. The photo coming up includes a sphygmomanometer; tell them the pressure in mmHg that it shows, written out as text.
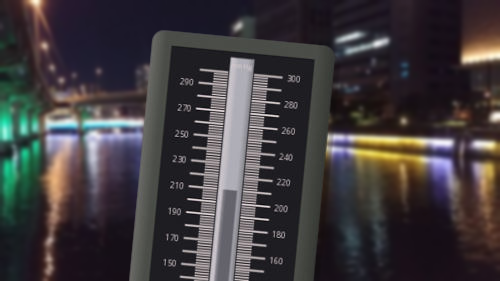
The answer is 210 mmHg
